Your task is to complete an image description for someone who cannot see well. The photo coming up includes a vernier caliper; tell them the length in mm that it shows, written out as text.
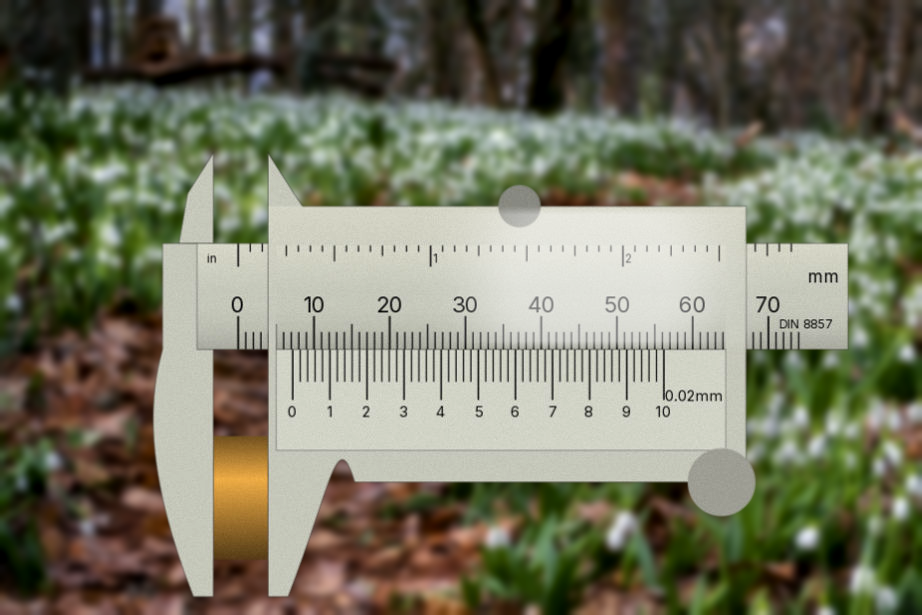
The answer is 7.2 mm
